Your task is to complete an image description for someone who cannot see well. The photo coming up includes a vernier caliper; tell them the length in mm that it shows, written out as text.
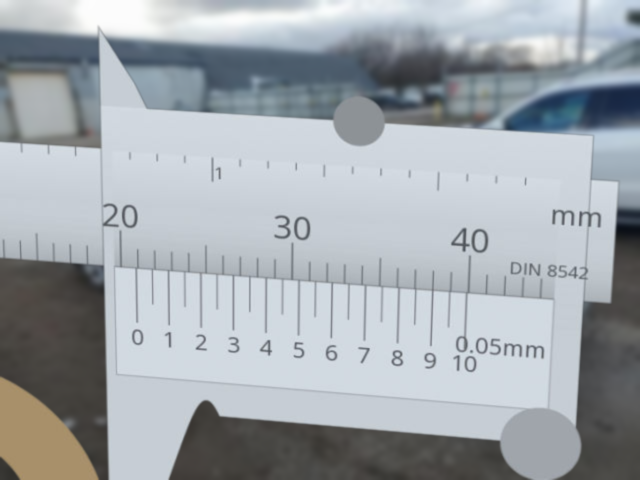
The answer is 20.9 mm
